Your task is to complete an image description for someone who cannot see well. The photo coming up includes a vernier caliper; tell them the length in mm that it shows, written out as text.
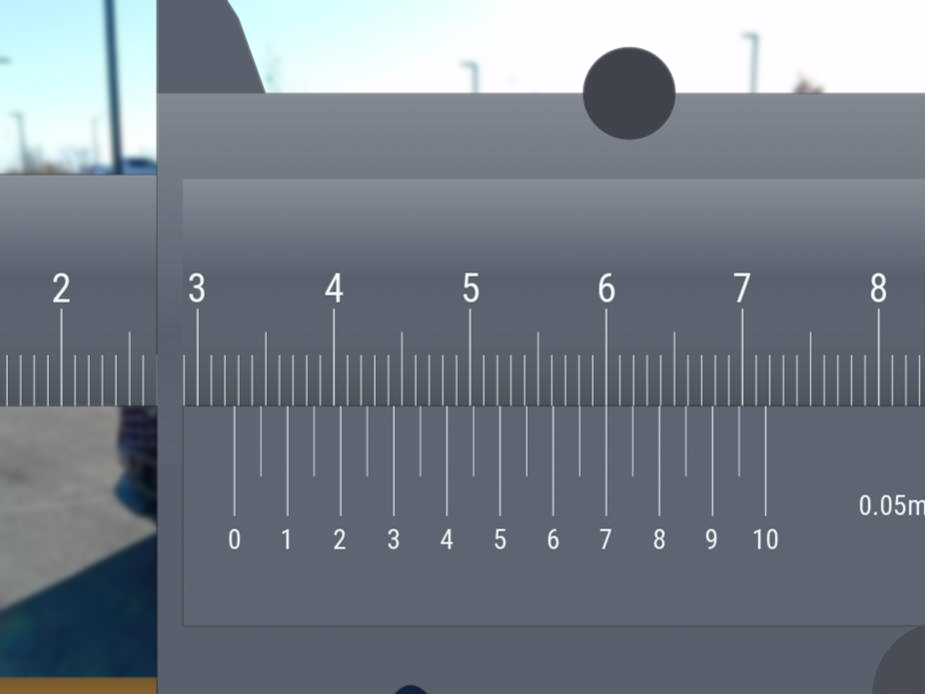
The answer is 32.7 mm
